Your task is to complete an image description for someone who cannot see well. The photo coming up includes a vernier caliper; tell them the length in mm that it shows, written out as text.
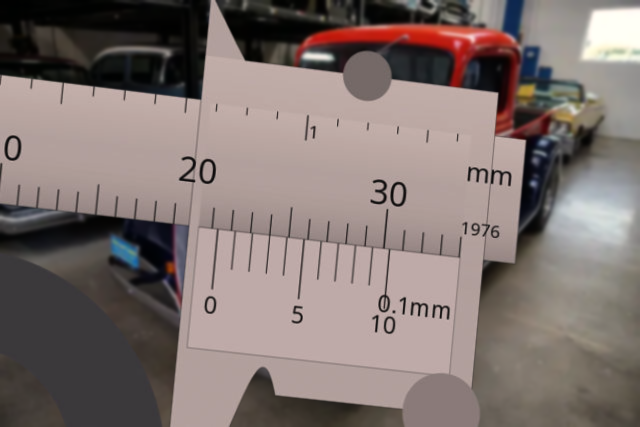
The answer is 21.3 mm
